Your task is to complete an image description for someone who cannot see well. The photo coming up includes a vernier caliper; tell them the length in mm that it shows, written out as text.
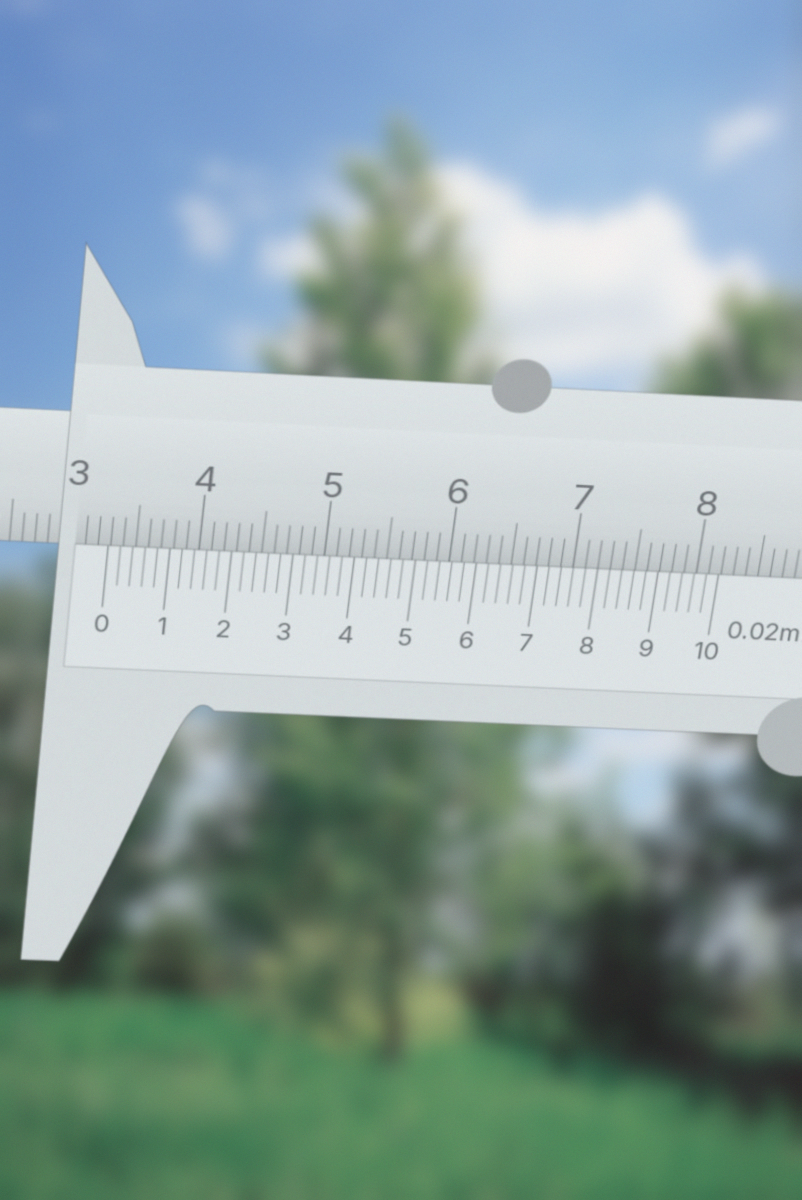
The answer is 32.8 mm
